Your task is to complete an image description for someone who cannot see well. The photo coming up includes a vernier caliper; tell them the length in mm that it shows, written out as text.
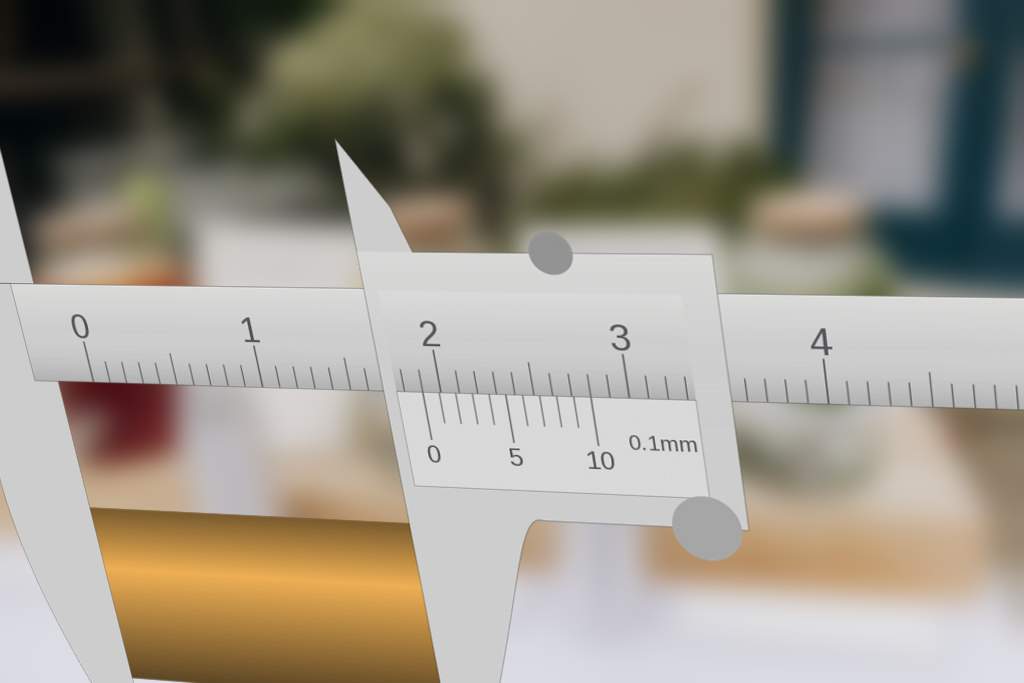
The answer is 19.0 mm
